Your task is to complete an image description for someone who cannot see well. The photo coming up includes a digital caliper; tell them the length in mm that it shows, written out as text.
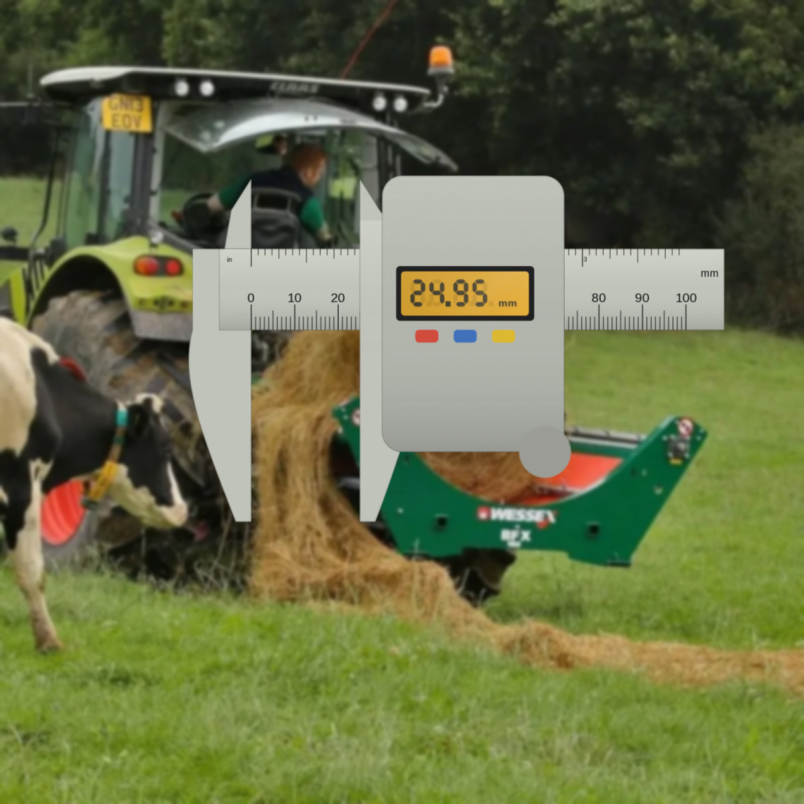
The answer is 24.95 mm
